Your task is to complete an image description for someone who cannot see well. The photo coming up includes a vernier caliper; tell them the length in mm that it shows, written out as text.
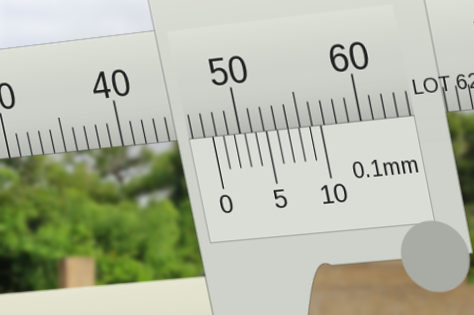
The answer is 47.7 mm
